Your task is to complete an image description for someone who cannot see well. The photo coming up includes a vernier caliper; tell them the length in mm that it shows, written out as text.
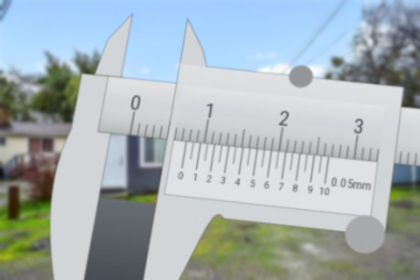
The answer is 7.6 mm
